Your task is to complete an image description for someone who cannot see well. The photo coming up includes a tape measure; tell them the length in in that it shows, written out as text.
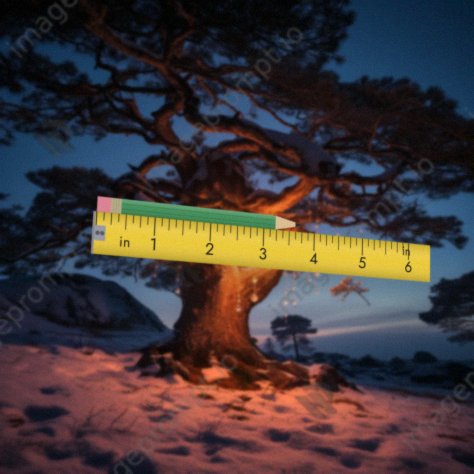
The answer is 3.75 in
